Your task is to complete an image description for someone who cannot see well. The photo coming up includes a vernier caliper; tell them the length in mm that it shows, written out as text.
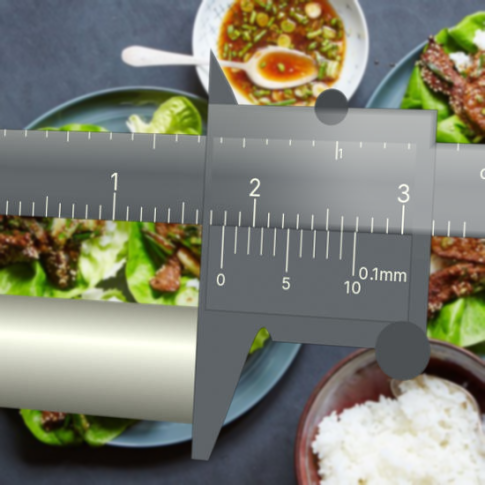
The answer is 17.9 mm
